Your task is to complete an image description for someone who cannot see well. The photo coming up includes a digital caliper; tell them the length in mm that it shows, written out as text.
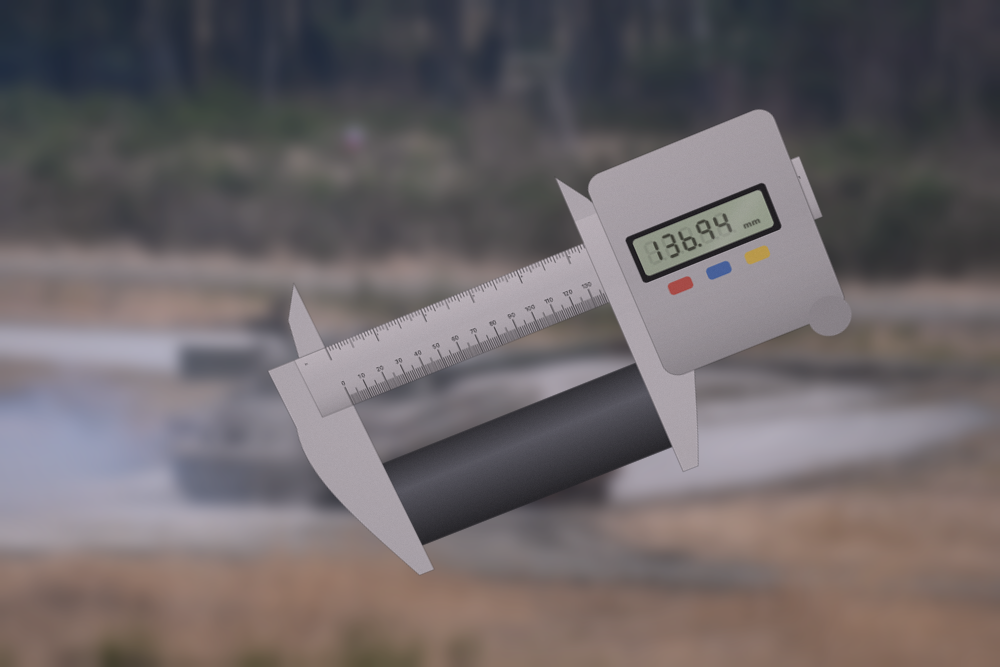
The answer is 136.94 mm
